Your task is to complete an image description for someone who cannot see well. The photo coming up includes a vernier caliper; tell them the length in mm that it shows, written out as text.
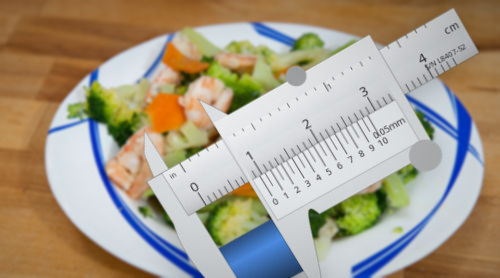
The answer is 9.6 mm
